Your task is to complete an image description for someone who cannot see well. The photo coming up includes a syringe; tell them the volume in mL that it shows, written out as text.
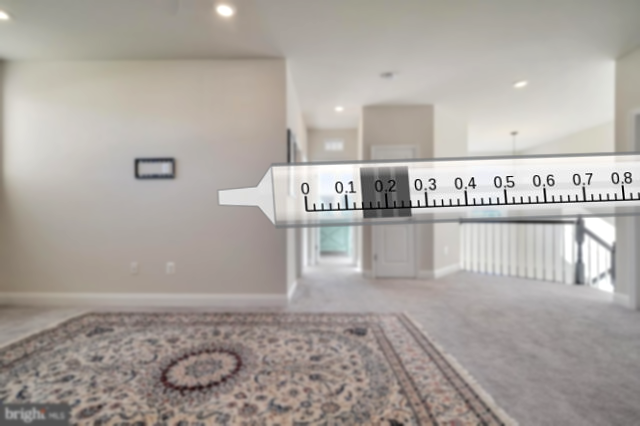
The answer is 0.14 mL
